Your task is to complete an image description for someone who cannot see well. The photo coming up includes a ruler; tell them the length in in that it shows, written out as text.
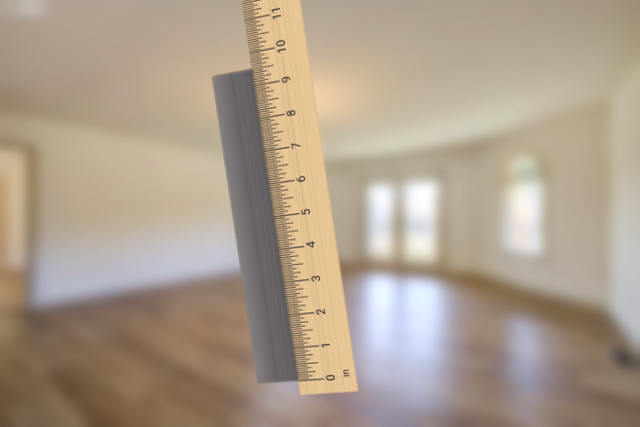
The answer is 9.5 in
